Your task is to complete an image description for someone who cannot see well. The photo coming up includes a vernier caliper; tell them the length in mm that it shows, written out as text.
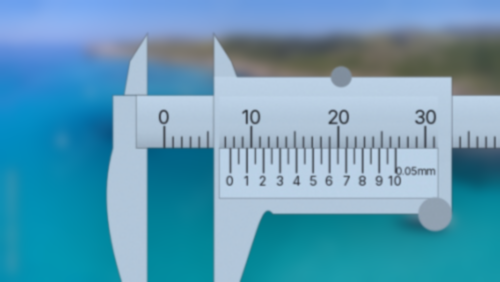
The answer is 7.6 mm
